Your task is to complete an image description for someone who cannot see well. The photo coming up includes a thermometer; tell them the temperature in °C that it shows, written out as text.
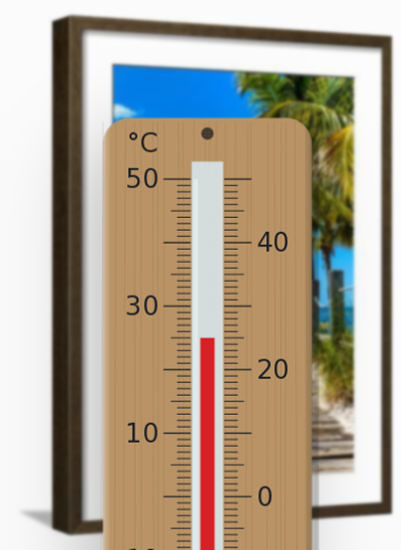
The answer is 25 °C
